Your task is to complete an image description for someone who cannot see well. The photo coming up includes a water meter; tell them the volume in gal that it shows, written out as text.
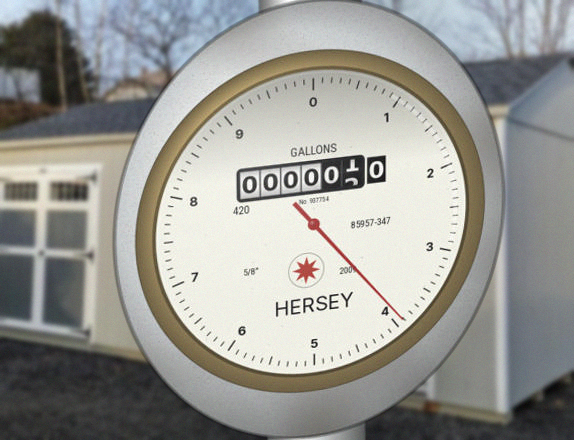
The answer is 13.9 gal
